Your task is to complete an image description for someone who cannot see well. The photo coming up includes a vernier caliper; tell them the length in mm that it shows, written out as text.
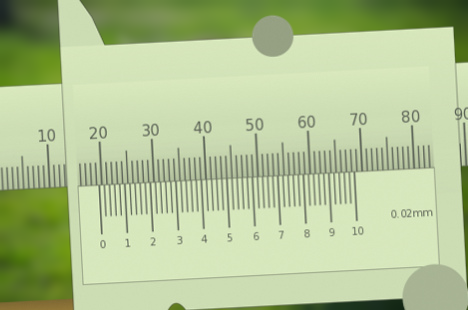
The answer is 19.5 mm
